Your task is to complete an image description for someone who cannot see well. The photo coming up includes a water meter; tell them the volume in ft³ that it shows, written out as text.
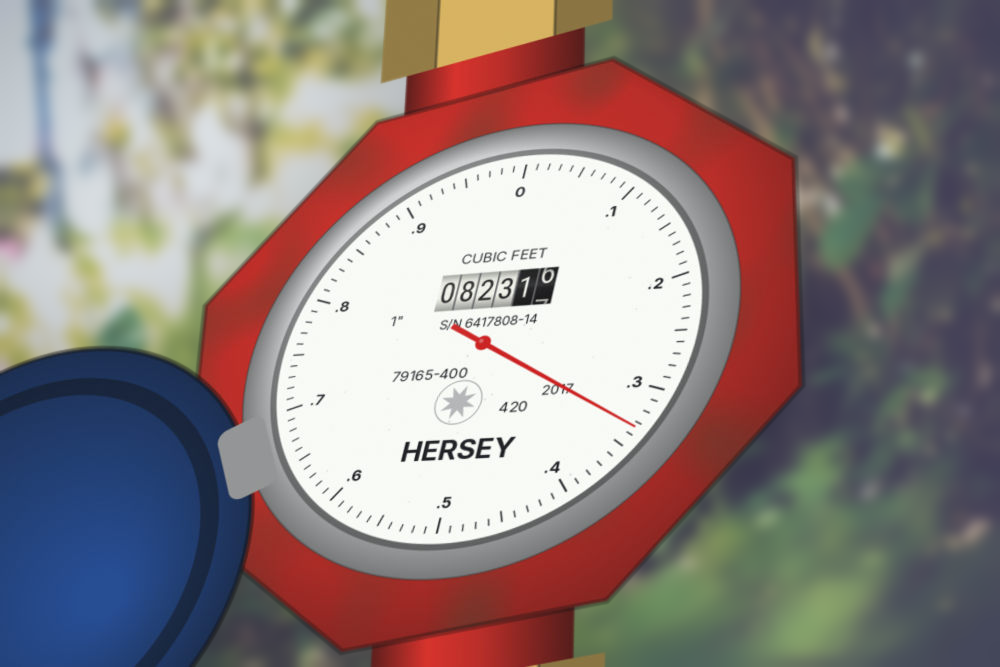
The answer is 82316.33 ft³
